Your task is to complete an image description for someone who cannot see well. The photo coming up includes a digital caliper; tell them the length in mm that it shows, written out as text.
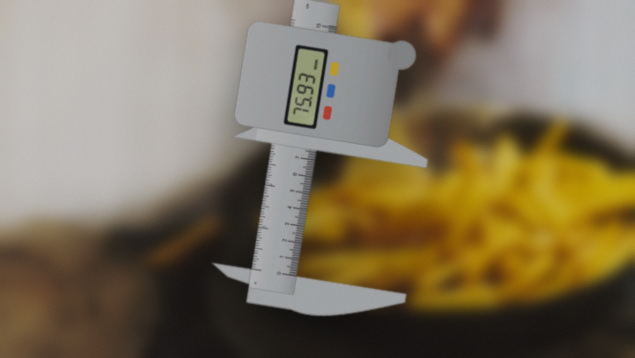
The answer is 75.93 mm
